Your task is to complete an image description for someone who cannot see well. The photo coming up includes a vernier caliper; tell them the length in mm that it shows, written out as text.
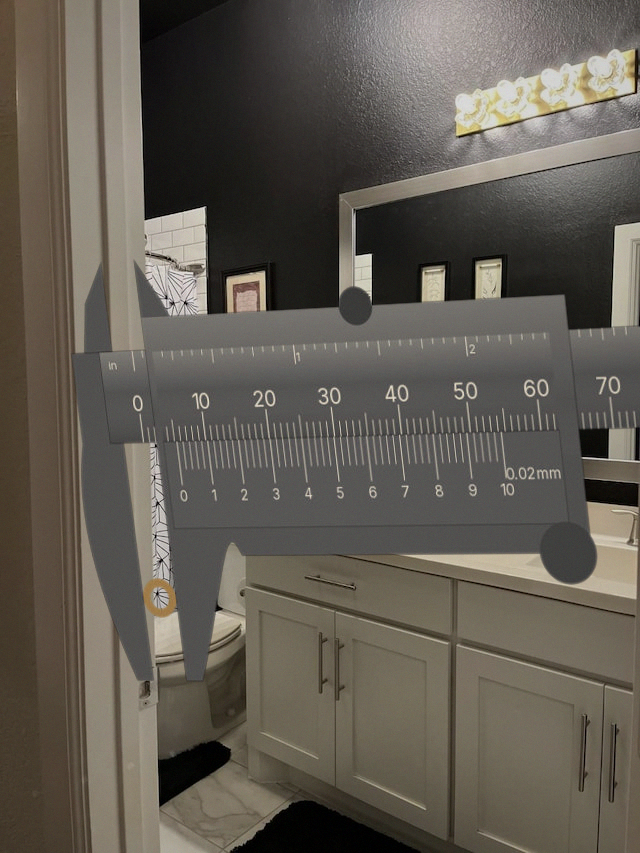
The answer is 5.4 mm
